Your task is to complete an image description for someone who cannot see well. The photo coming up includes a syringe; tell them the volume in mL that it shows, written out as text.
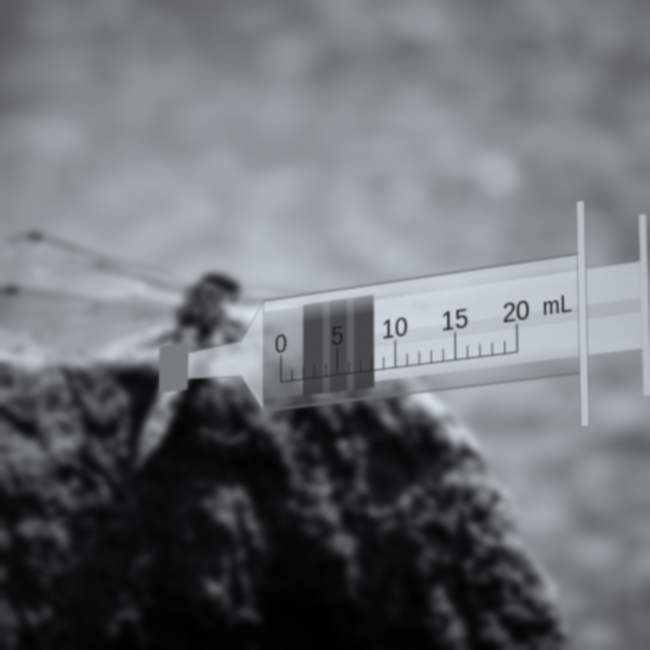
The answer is 2 mL
